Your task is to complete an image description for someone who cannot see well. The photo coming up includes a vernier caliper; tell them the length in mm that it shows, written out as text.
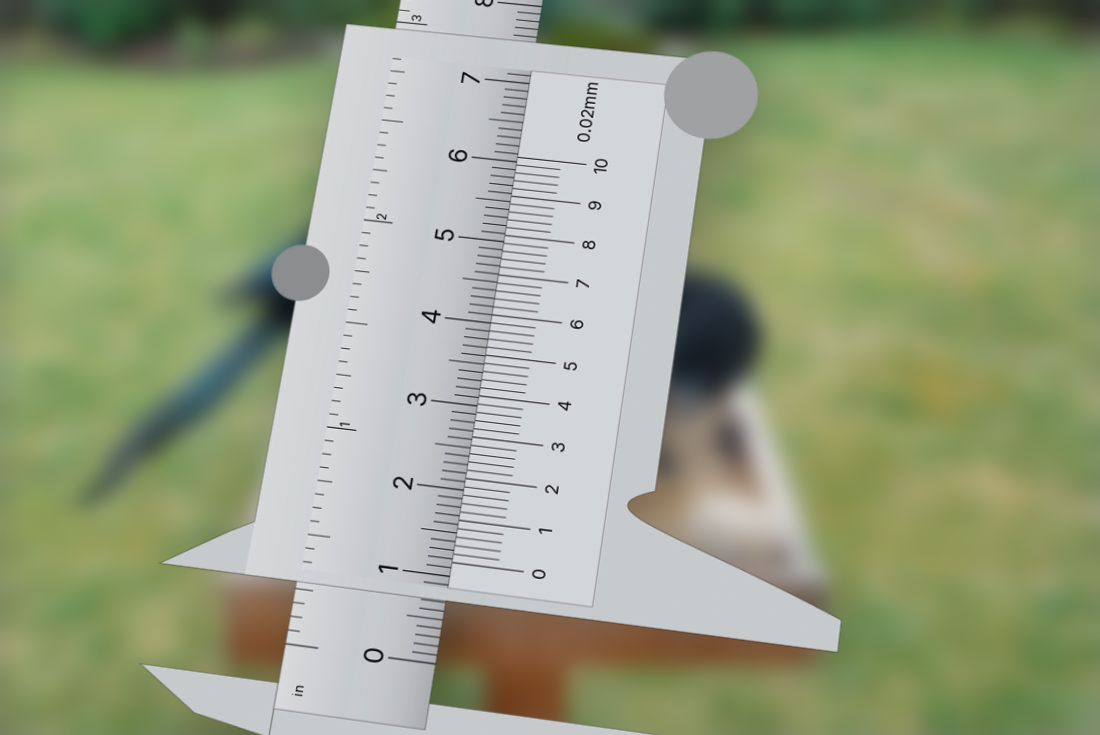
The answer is 11.6 mm
